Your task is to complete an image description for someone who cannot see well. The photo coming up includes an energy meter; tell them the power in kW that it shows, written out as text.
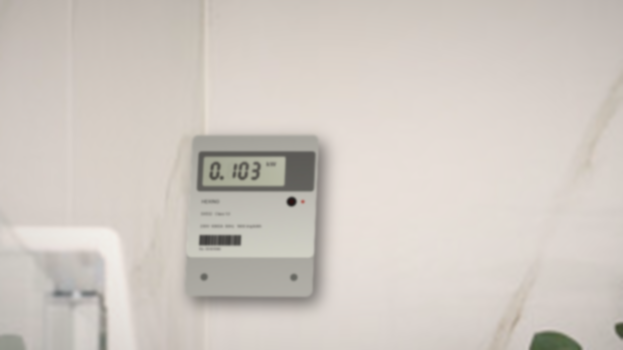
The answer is 0.103 kW
